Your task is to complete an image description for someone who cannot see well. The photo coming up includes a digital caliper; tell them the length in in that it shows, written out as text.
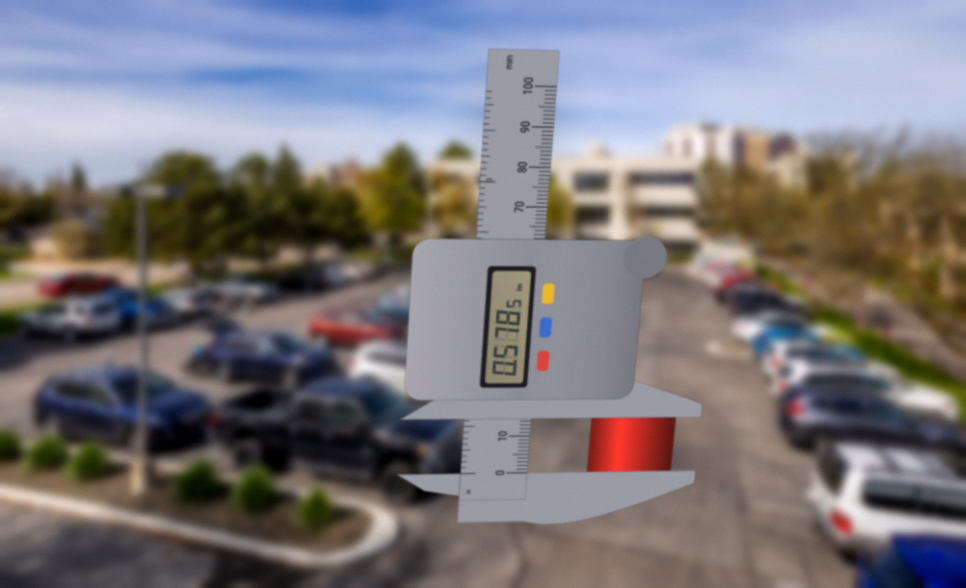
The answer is 0.5785 in
